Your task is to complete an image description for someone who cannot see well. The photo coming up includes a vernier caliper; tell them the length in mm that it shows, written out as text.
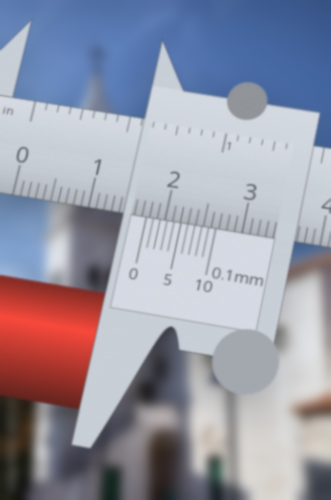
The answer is 17.6 mm
